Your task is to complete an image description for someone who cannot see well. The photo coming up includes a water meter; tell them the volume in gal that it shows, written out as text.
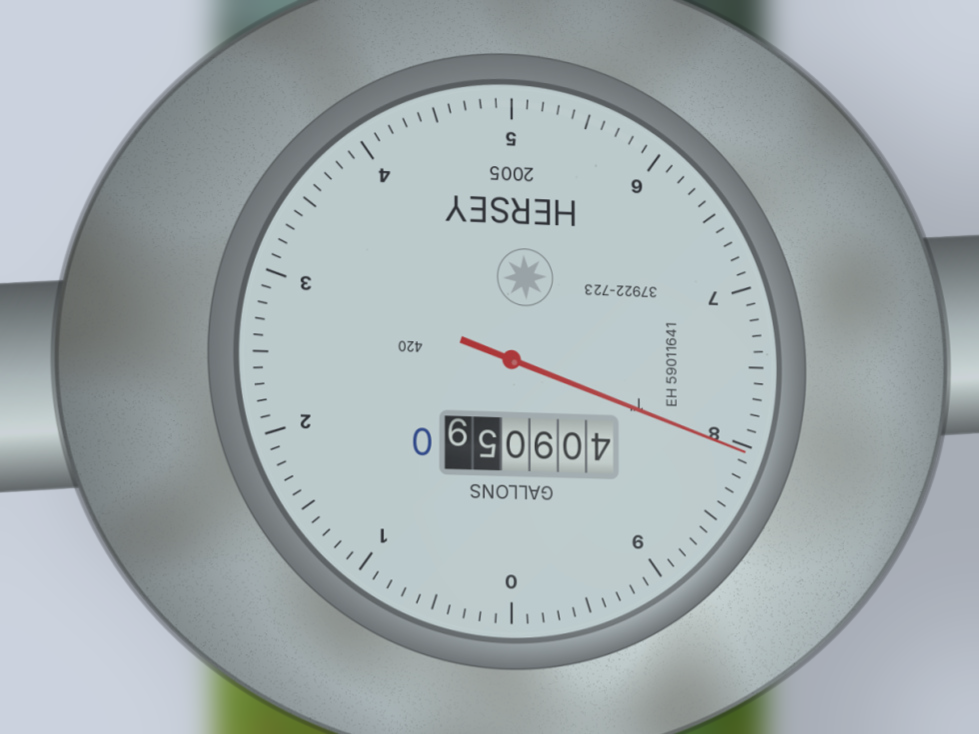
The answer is 4090588.0 gal
